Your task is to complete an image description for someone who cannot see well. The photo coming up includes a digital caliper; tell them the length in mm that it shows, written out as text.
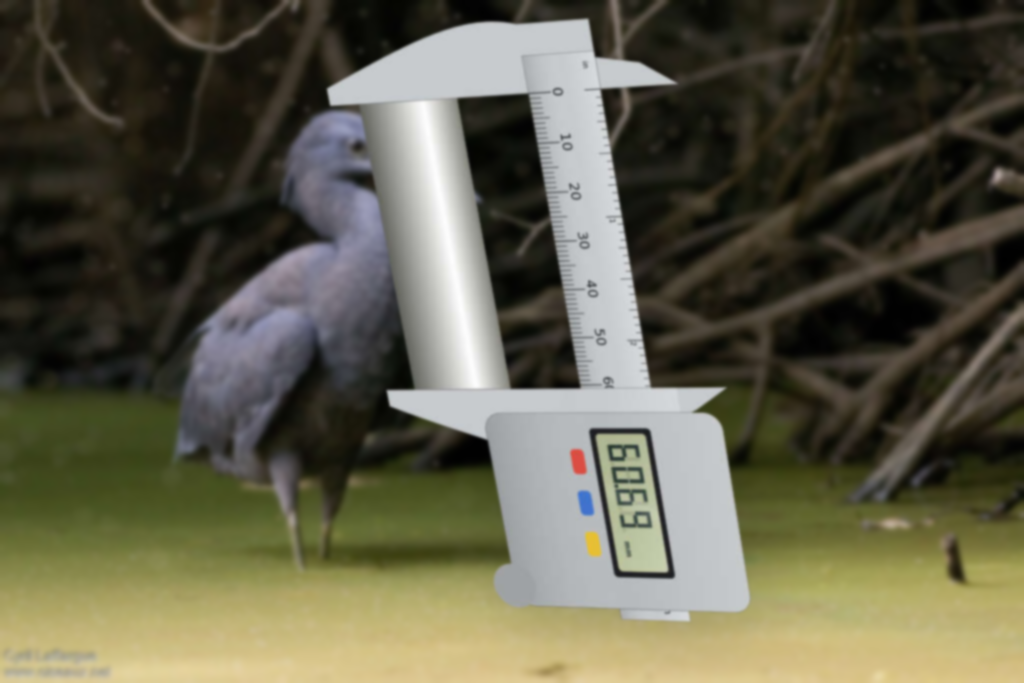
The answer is 60.69 mm
